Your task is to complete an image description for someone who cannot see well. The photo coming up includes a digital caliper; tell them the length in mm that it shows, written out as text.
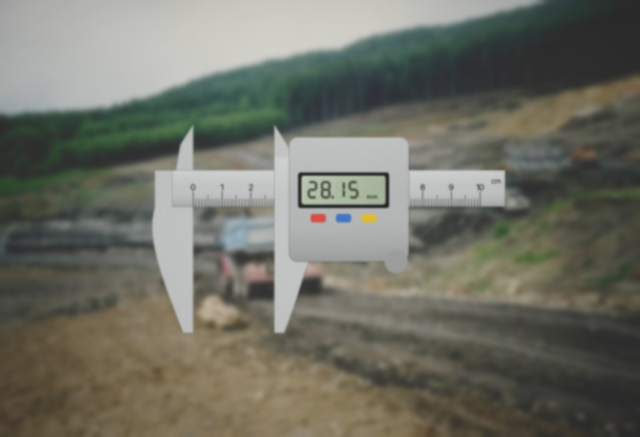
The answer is 28.15 mm
